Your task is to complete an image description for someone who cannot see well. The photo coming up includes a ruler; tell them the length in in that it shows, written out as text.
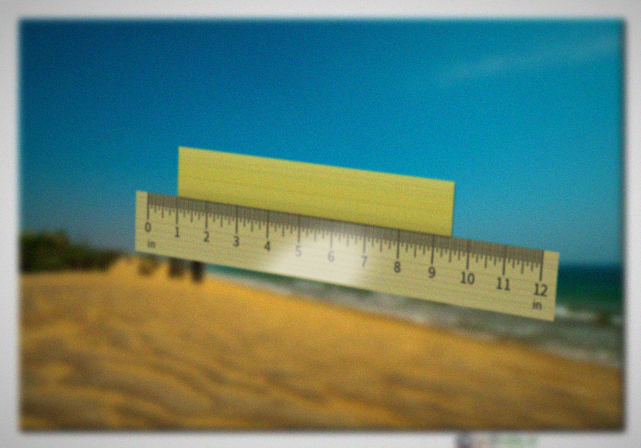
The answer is 8.5 in
